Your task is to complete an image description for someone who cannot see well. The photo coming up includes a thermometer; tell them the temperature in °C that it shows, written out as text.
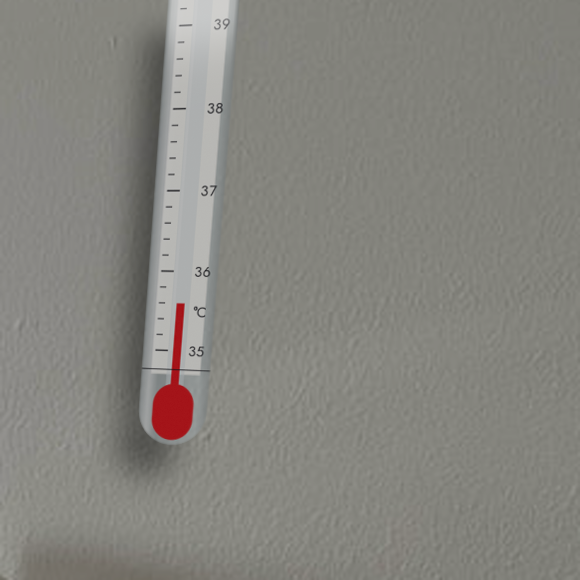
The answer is 35.6 °C
